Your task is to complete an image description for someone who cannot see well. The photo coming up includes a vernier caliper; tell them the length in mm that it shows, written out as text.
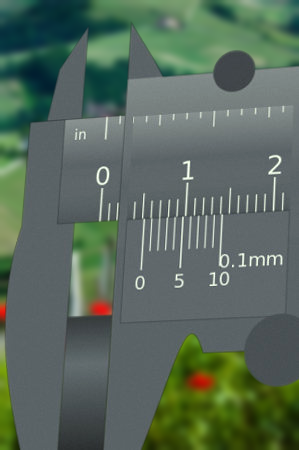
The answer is 5.2 mm
